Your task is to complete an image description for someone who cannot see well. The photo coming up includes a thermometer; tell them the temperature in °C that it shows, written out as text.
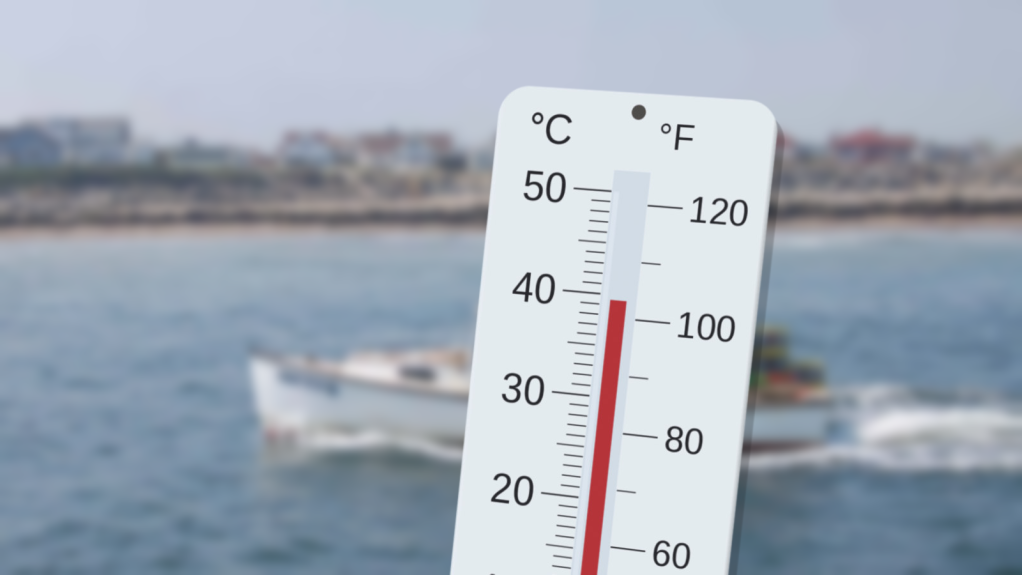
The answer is 39.5 °C
